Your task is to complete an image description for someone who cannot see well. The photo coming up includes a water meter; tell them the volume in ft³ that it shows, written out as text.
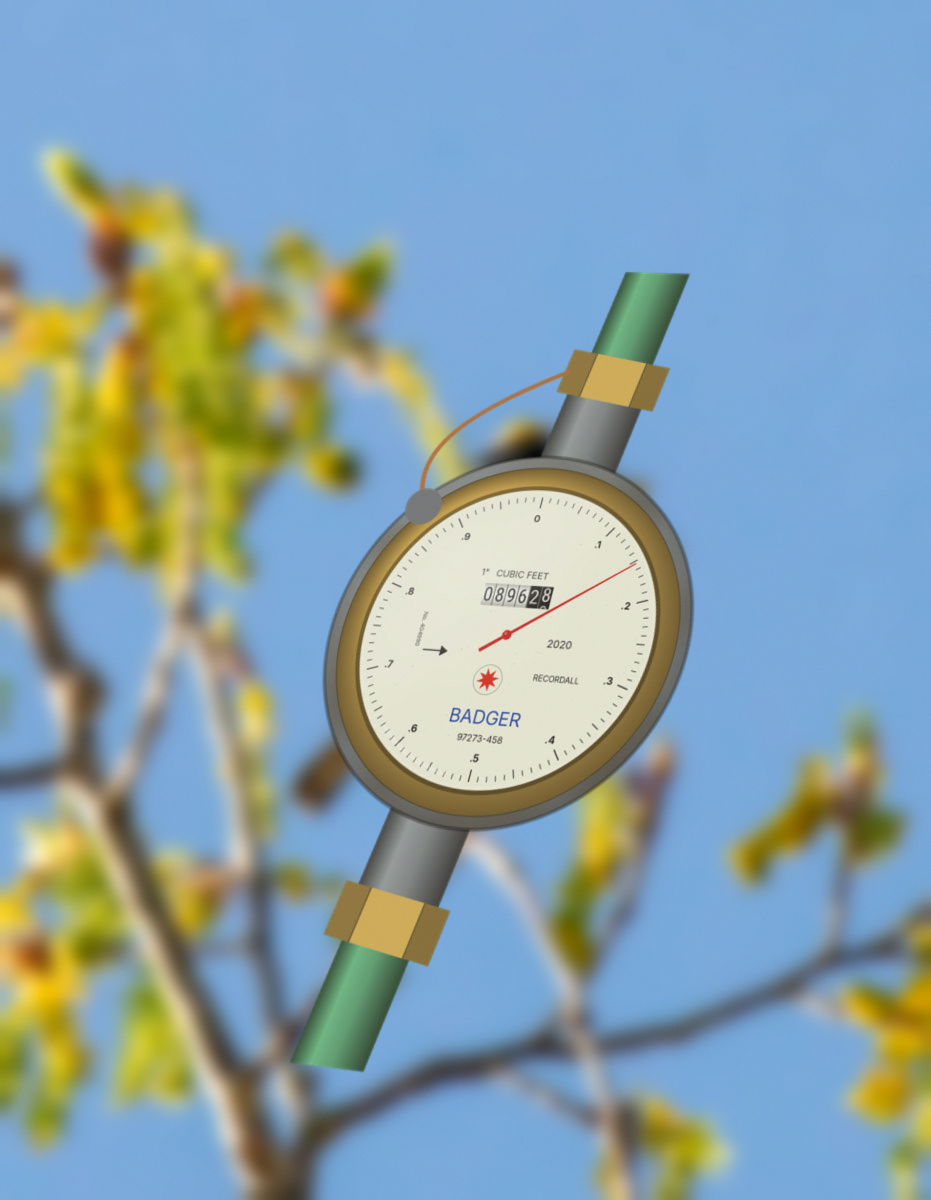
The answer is 89628.15 ft³
